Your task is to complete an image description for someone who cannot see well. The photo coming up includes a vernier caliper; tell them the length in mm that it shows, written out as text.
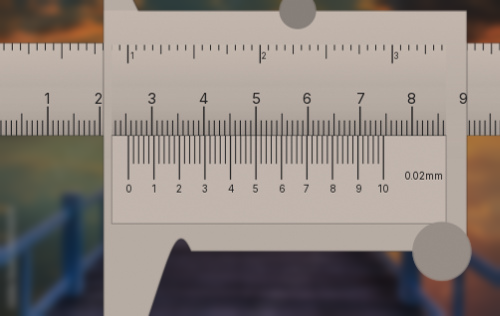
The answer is 25.5 mm
